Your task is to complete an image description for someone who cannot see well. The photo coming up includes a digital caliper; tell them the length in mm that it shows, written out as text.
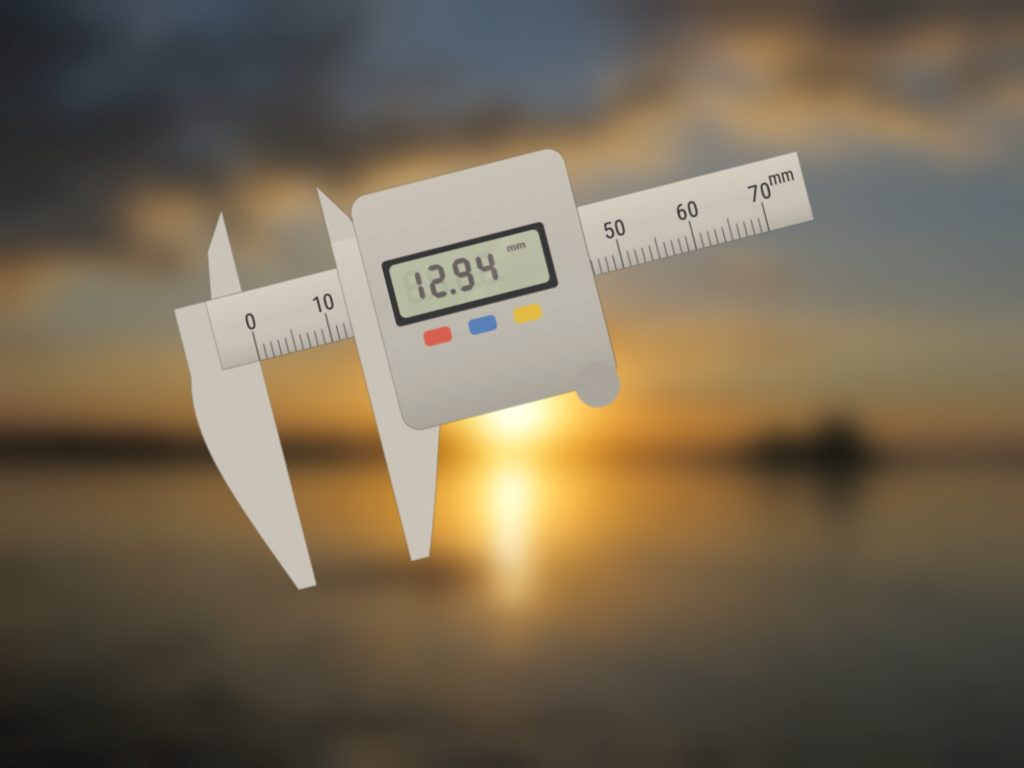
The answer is 12.94 mm
